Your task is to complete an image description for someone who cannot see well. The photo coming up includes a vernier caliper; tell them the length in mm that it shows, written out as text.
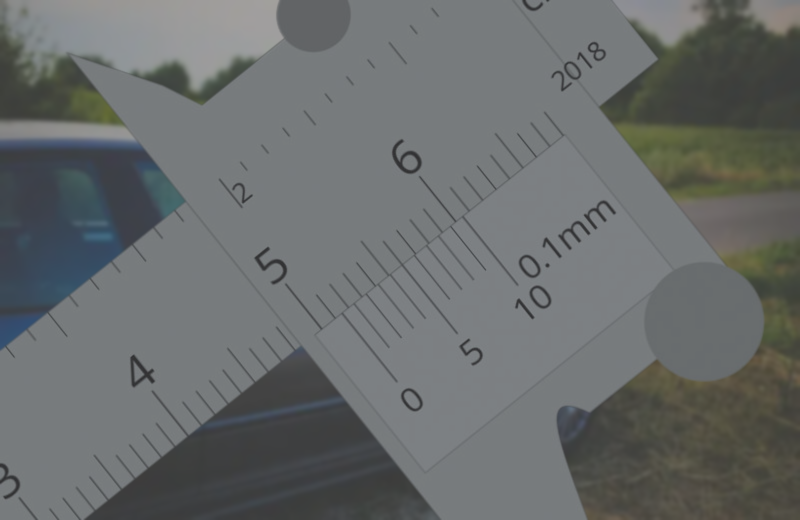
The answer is 51.5 mm
